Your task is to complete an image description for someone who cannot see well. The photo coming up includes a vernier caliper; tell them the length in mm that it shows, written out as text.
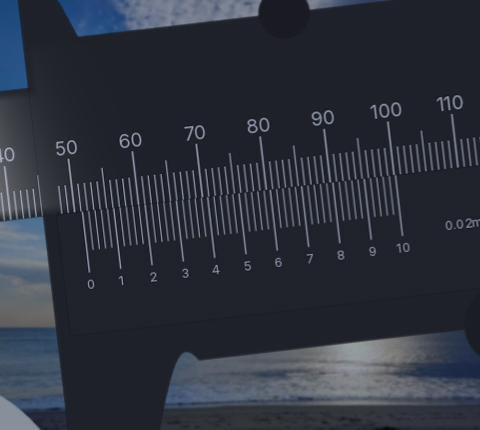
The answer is 51.2 mm
